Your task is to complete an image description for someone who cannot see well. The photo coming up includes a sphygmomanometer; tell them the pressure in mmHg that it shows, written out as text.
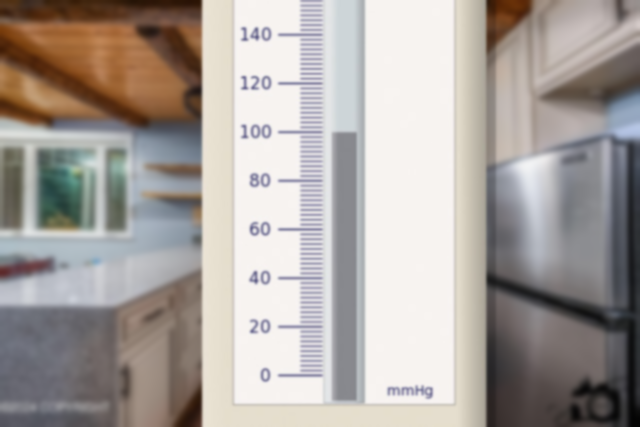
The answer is 100 mmHg
